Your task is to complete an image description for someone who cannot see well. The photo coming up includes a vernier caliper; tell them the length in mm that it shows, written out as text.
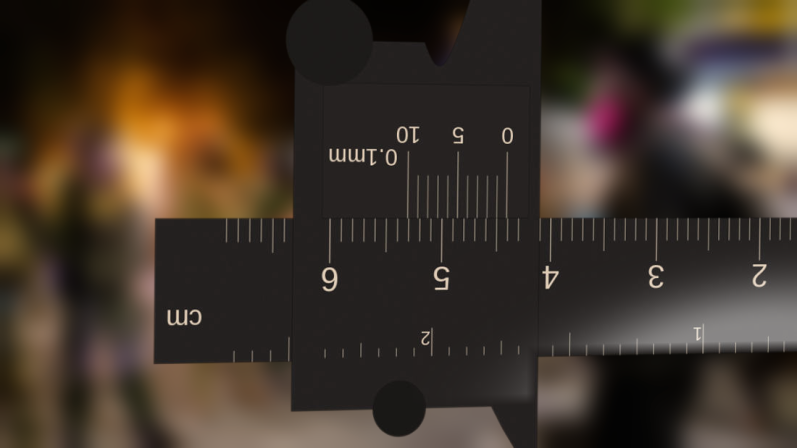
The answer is 44.1 mm
